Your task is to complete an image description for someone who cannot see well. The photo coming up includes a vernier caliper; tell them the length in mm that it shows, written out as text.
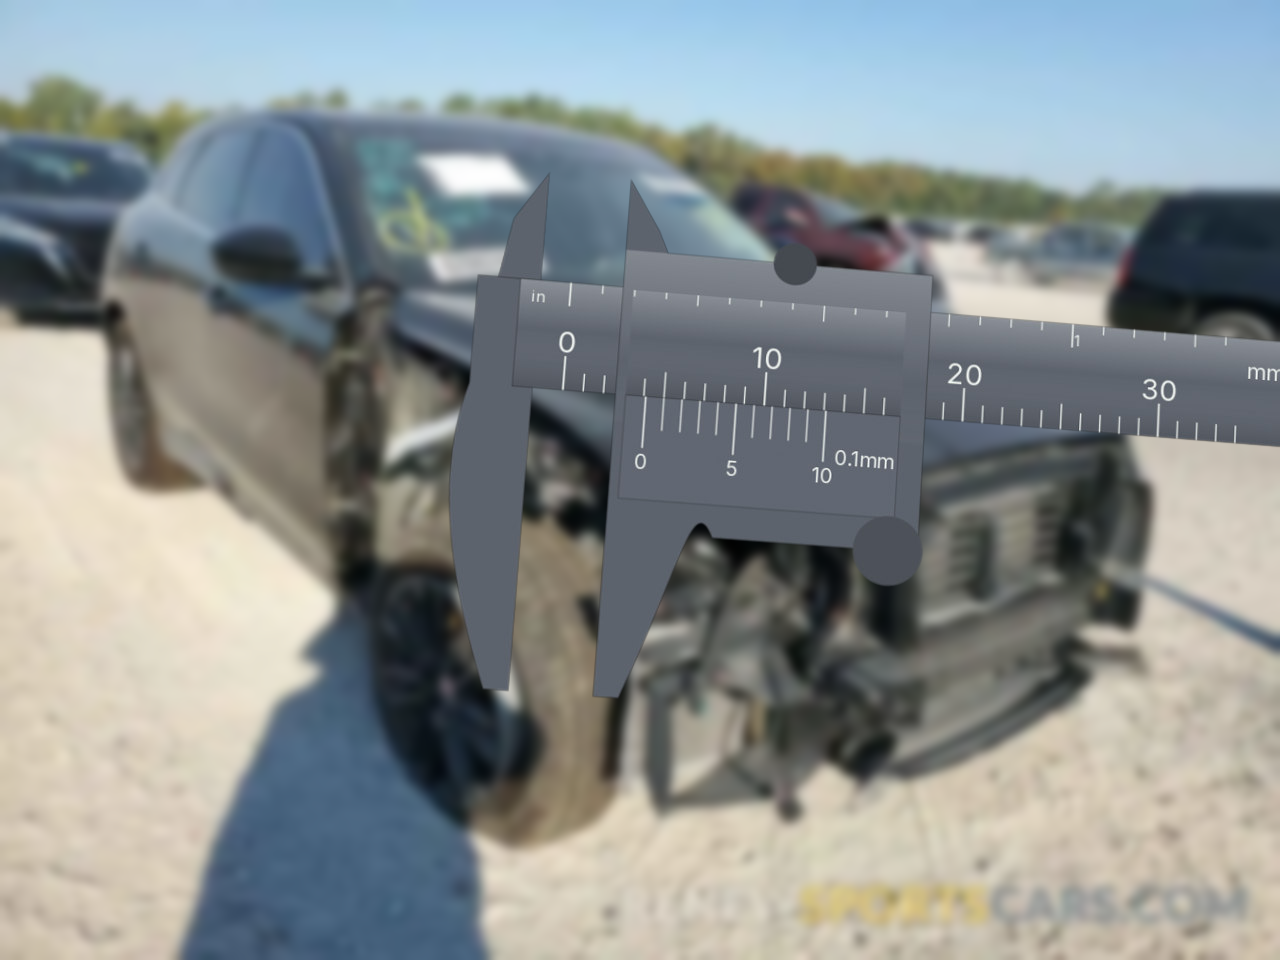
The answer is 4.1 mm
